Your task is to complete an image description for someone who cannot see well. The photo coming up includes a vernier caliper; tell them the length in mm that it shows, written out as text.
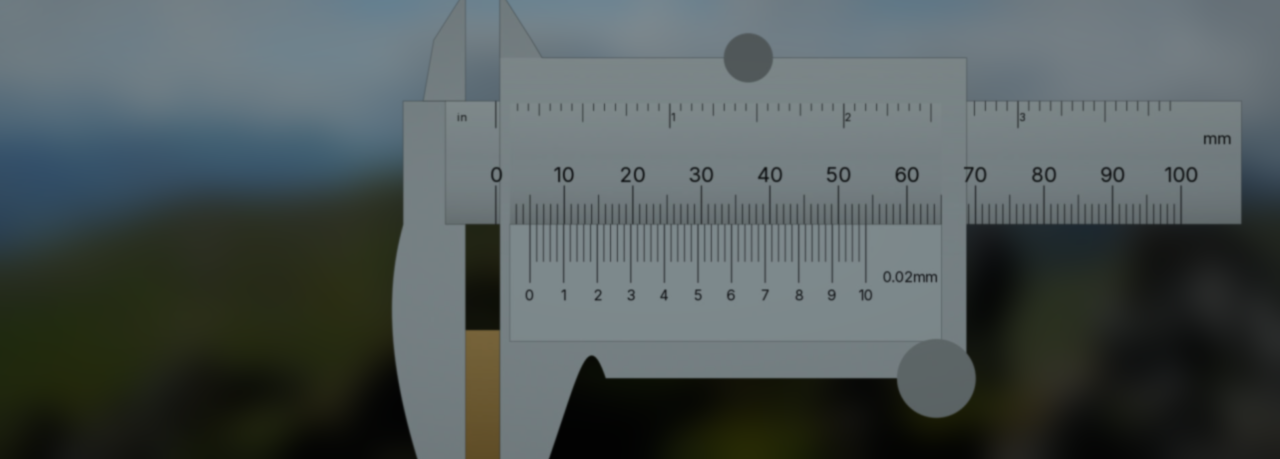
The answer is 5.0 mm
